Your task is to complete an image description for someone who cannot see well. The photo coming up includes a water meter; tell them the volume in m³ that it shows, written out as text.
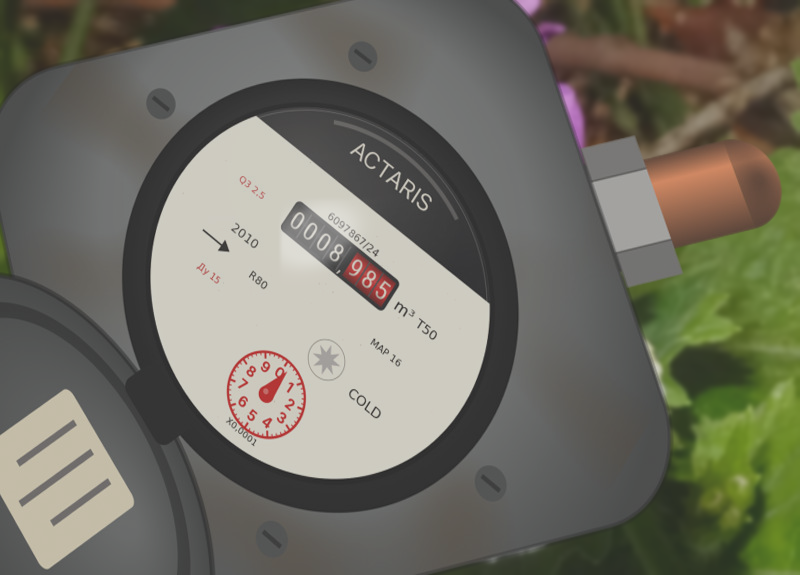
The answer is 8.9850 m³
